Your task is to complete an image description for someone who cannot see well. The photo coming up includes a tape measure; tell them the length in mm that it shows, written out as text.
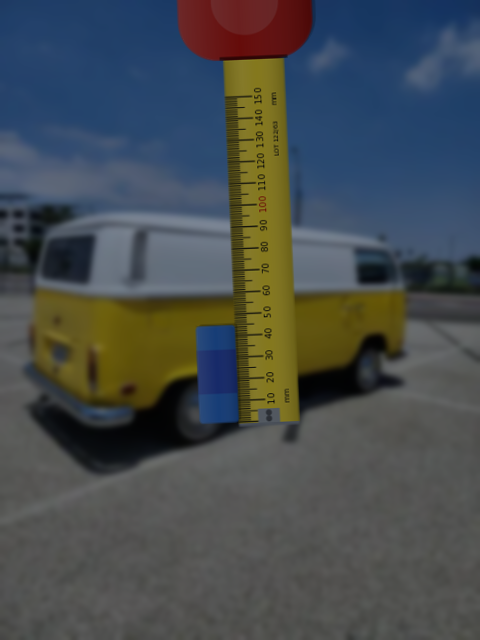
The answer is 45 mm
